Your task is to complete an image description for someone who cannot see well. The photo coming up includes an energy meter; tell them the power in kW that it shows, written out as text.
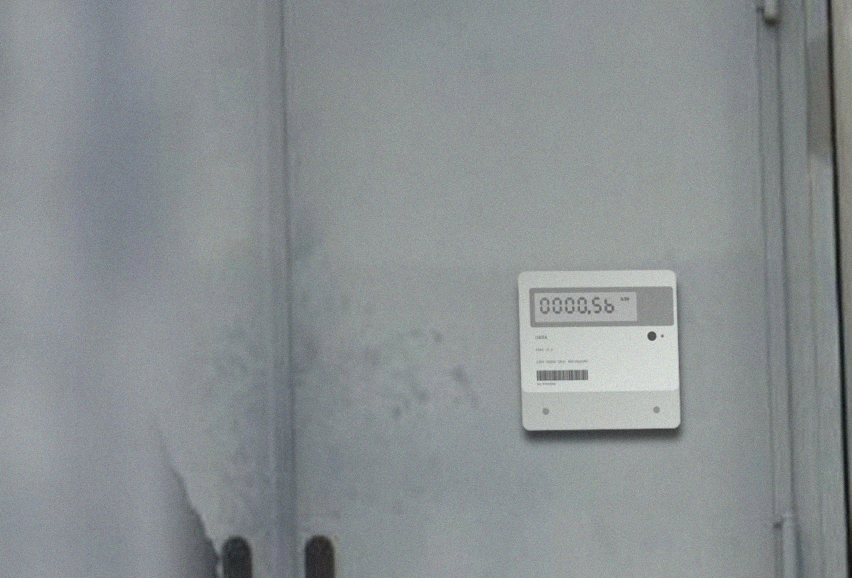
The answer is 0.56 kW
